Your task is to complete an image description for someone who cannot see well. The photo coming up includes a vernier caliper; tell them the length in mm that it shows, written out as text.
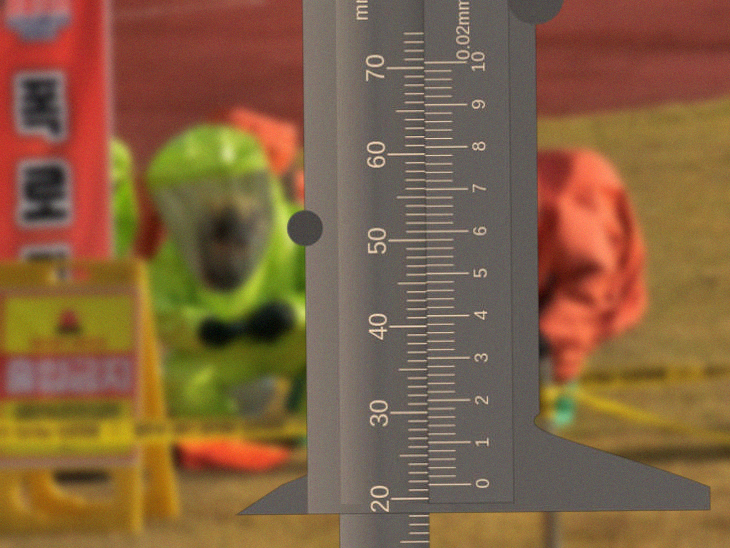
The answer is 21.6 mm
